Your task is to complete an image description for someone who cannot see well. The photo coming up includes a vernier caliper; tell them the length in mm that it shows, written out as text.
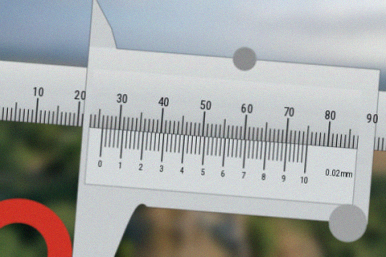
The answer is 26.0 mm
